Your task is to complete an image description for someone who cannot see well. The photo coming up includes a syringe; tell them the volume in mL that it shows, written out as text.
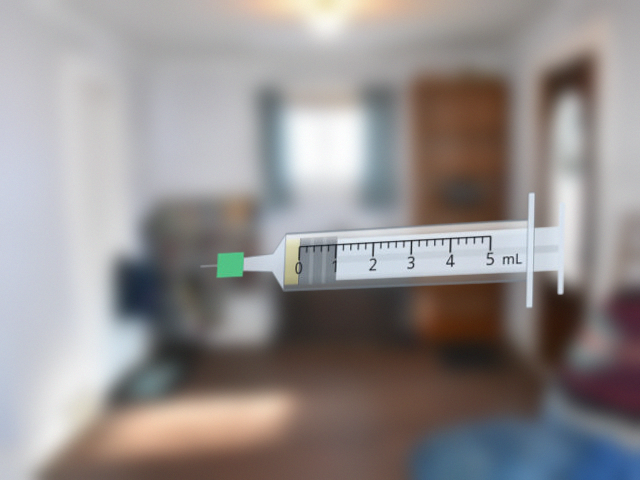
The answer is 0 mL
